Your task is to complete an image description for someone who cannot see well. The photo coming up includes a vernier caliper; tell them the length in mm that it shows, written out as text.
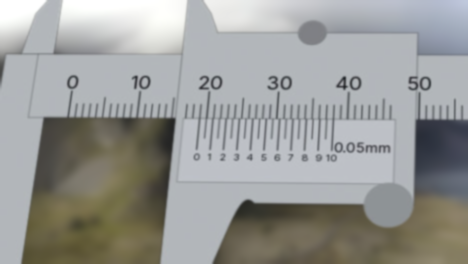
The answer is 19.0 mm
